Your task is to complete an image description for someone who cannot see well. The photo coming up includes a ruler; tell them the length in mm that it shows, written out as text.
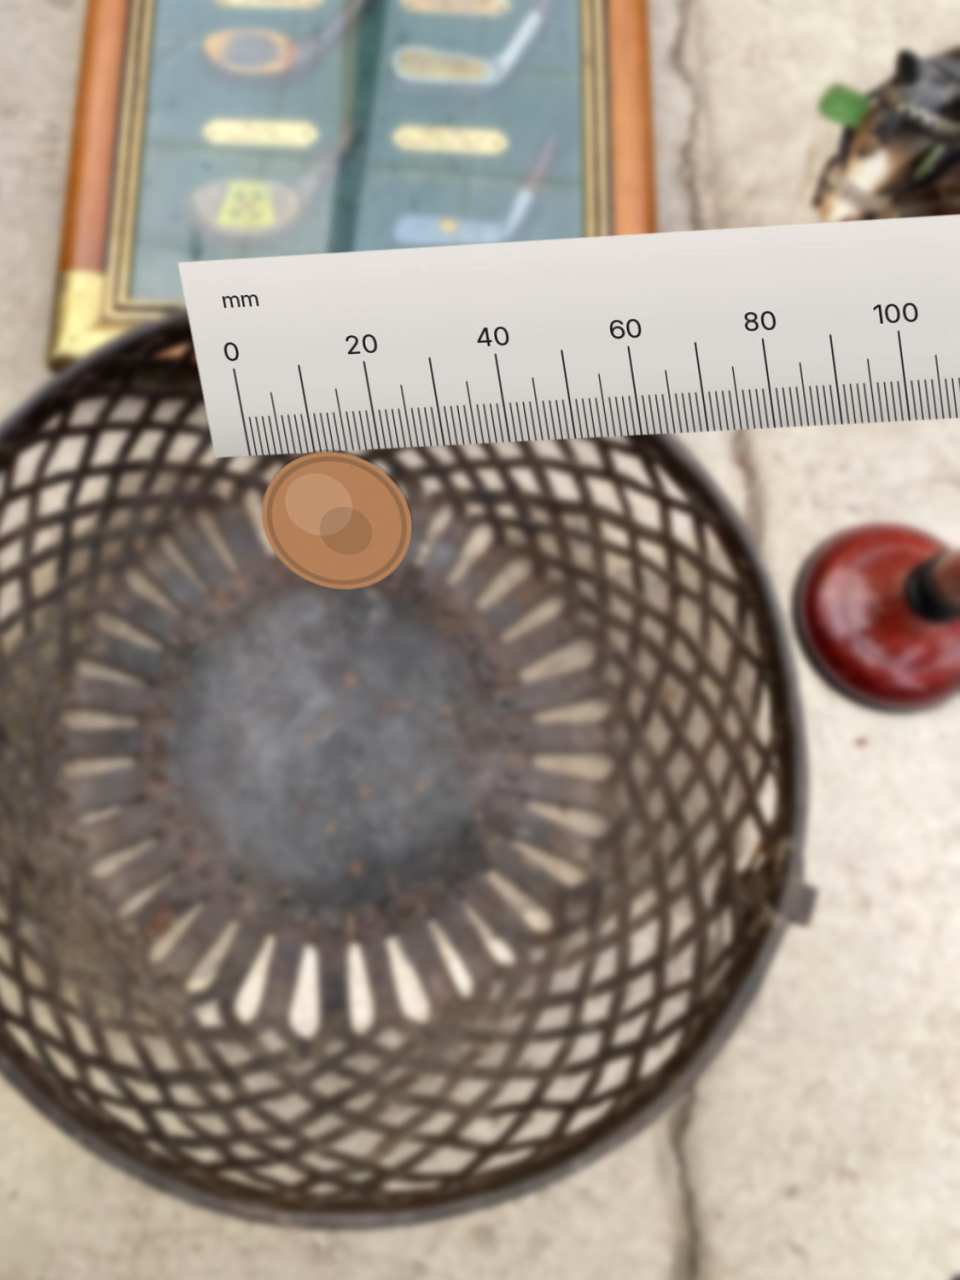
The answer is 23 mm
